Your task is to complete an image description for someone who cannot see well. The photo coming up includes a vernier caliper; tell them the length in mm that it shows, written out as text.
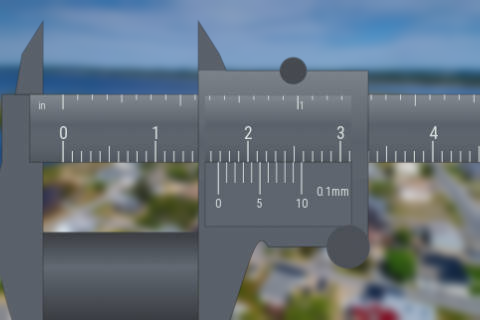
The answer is 16.8 mm
